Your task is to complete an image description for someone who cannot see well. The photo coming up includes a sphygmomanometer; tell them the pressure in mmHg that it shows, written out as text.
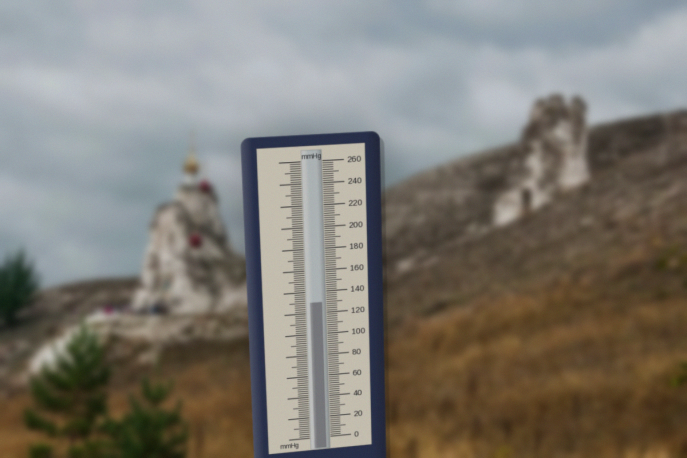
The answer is 130 mmHg
